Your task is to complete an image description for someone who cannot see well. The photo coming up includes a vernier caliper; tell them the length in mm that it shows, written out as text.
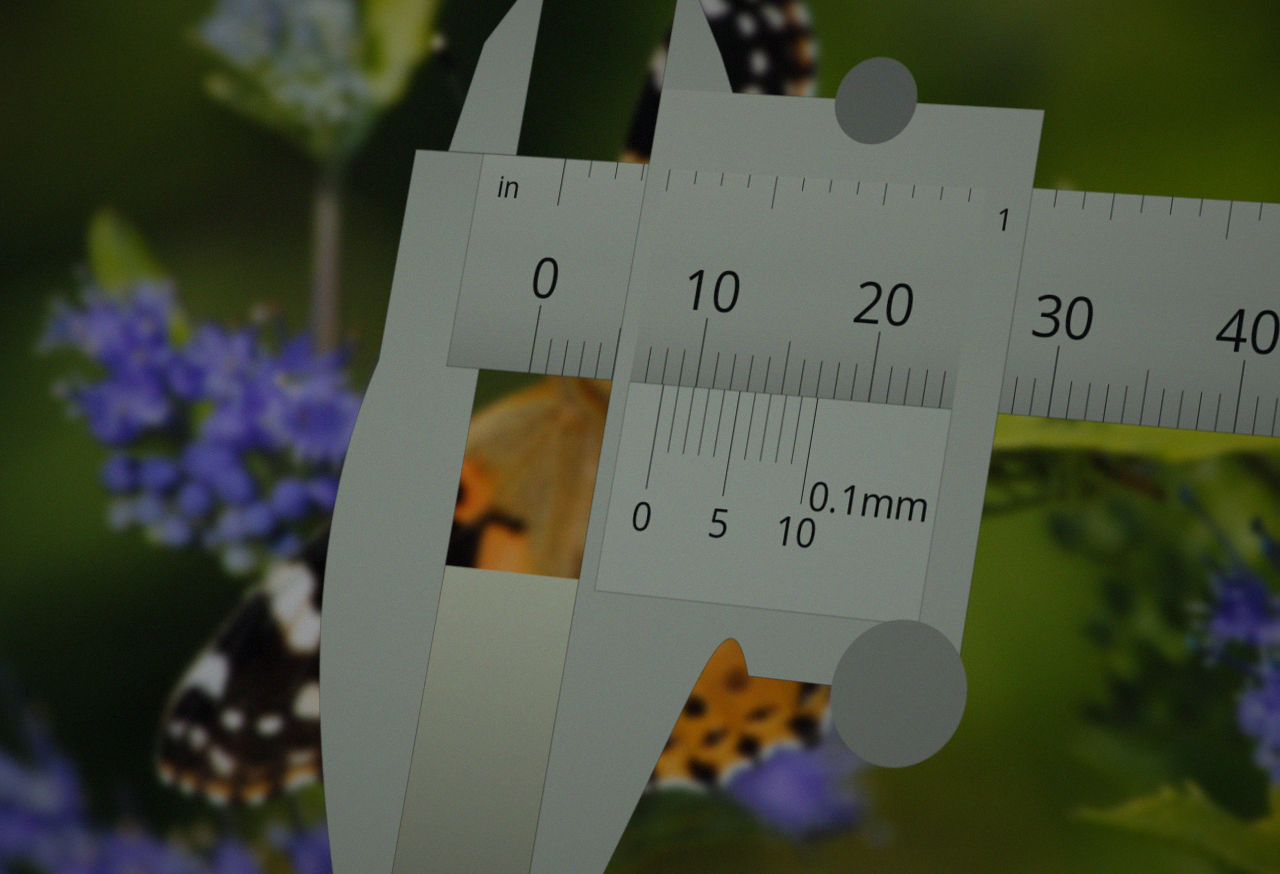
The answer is 8.1 mm
